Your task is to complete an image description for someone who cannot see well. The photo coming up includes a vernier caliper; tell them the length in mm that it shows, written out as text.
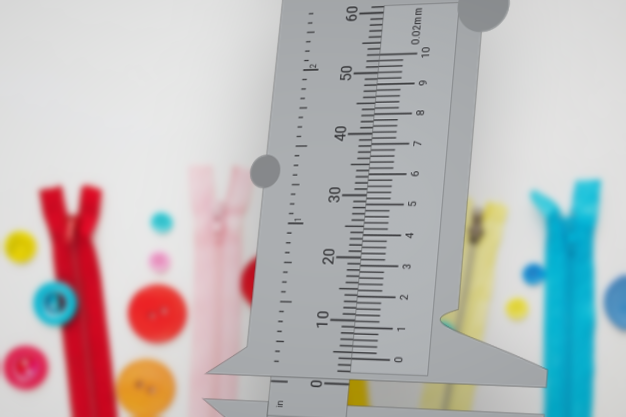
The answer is 4.0 mm
